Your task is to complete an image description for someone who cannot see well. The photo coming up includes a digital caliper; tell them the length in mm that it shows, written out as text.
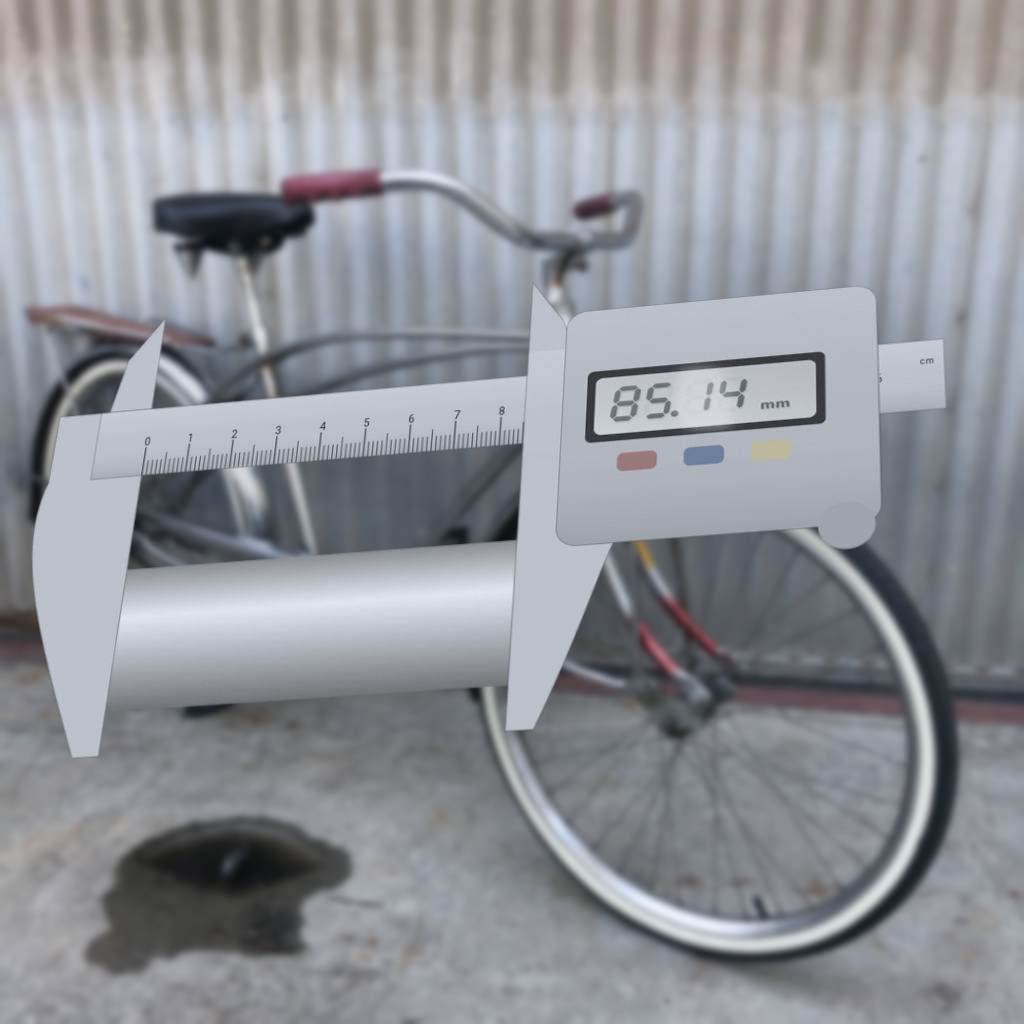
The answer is 85.14 mm
